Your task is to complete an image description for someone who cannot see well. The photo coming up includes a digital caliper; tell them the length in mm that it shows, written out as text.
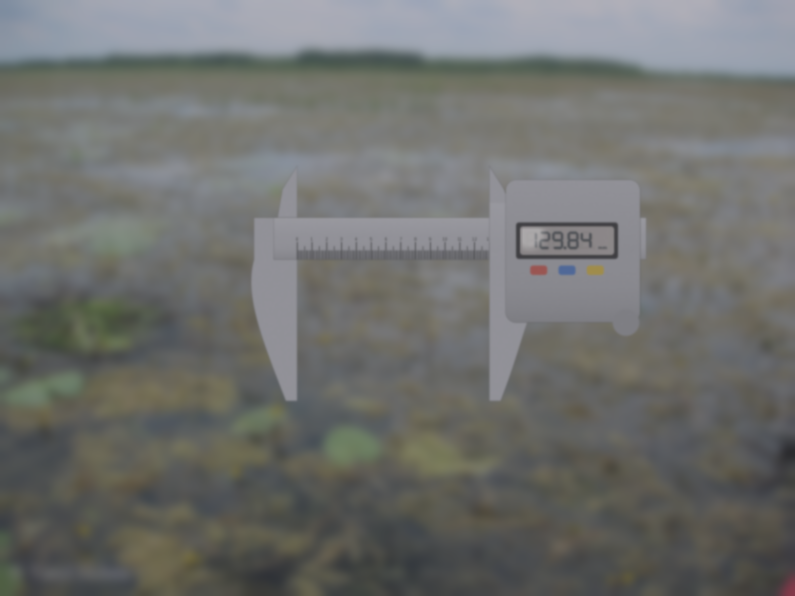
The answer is 129.84 mm
